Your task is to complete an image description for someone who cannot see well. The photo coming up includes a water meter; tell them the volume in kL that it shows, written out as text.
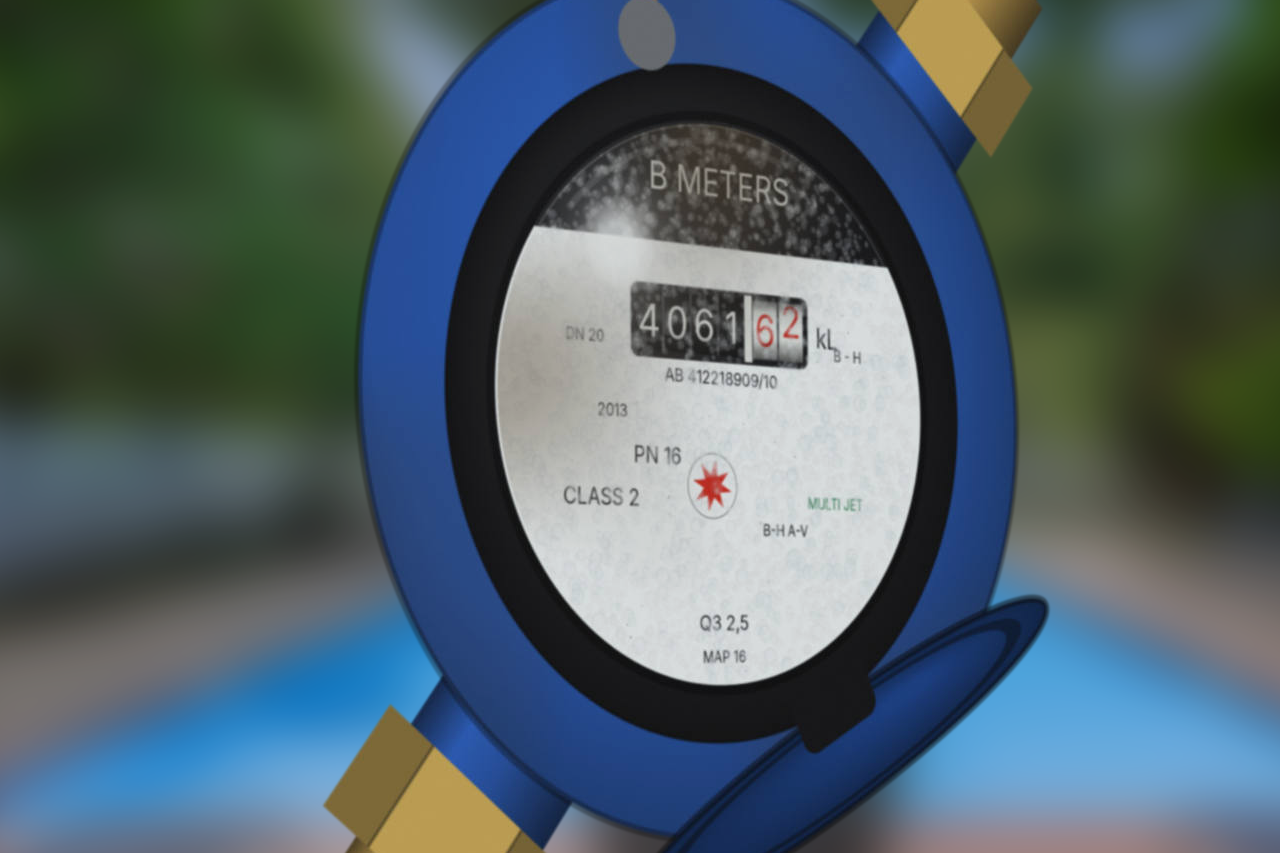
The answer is 4061.62 kL
